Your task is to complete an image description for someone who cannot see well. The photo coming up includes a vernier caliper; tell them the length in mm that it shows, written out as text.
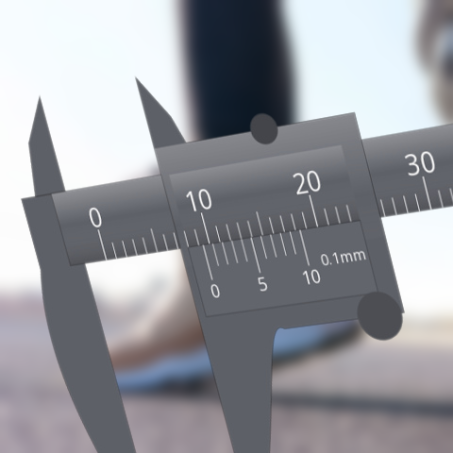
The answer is 9.4 mm
